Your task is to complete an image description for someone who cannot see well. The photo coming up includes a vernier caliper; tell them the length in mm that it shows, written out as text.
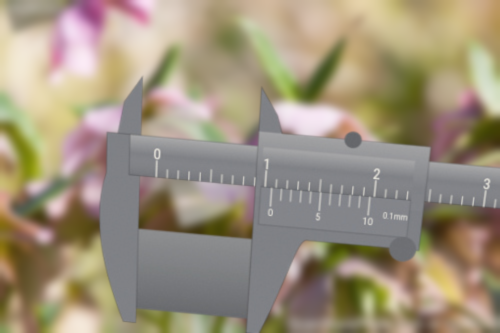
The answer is 10.6 mm
